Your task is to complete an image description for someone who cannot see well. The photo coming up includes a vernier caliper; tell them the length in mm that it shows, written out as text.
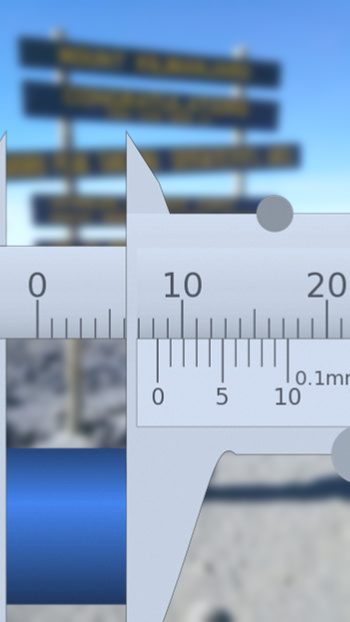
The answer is 8.3 mm
